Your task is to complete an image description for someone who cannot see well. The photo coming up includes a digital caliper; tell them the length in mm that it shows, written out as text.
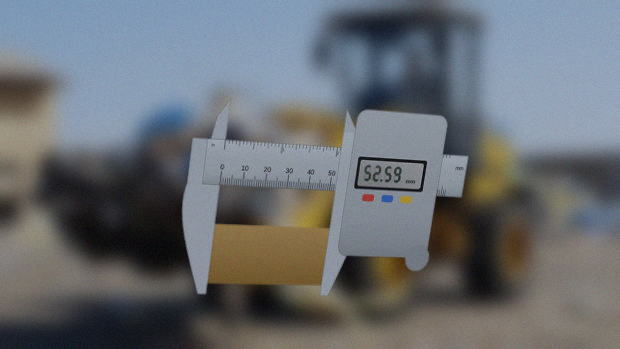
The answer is 52.59 mm
